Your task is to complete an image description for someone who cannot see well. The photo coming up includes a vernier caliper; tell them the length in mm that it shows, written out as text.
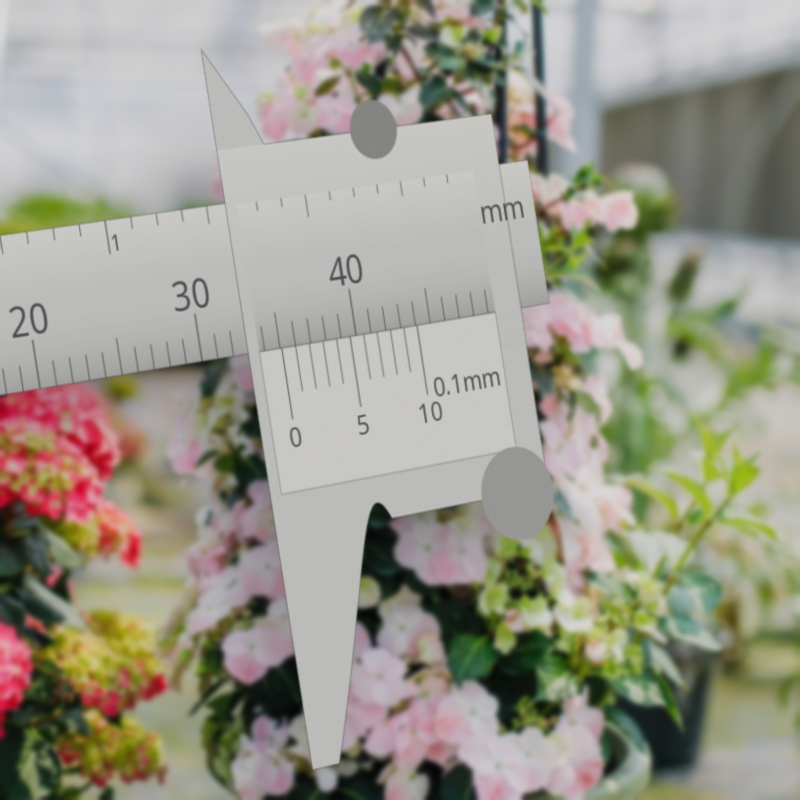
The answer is 35.1 mm
